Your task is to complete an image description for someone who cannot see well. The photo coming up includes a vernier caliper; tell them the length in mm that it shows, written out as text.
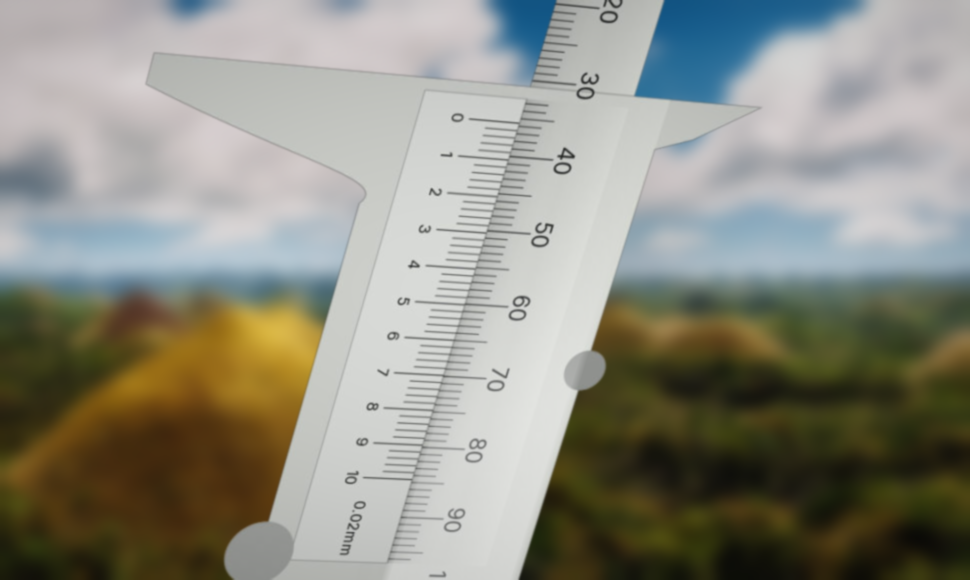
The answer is 35.6 mm
